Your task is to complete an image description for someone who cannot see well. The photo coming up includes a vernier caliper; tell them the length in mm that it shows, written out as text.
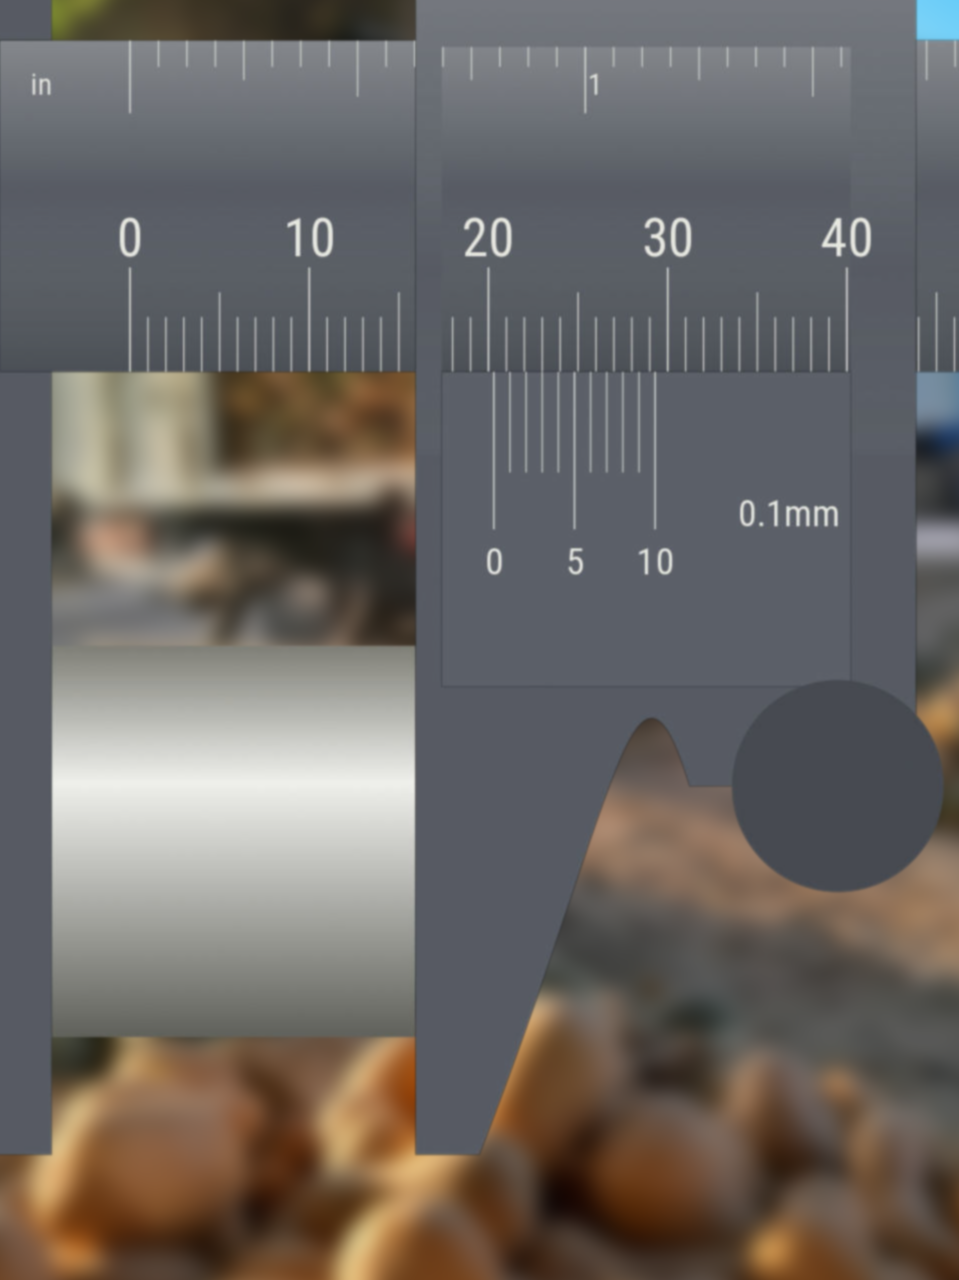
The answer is 20.3 mm
